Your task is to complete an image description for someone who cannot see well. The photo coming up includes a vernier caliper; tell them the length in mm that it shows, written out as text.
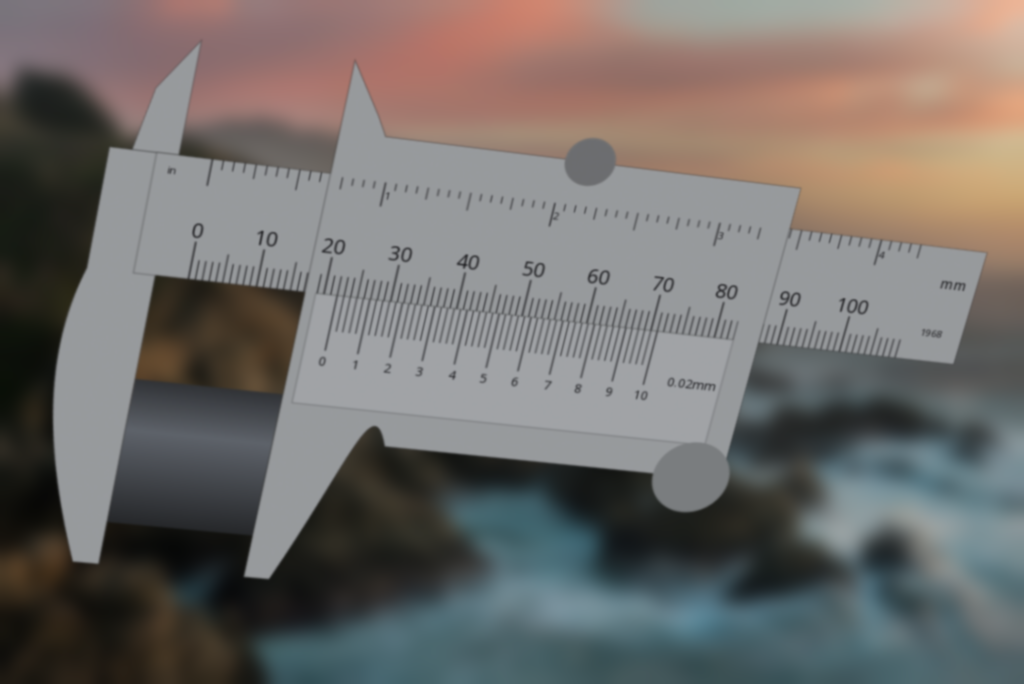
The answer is 22.0 mm
